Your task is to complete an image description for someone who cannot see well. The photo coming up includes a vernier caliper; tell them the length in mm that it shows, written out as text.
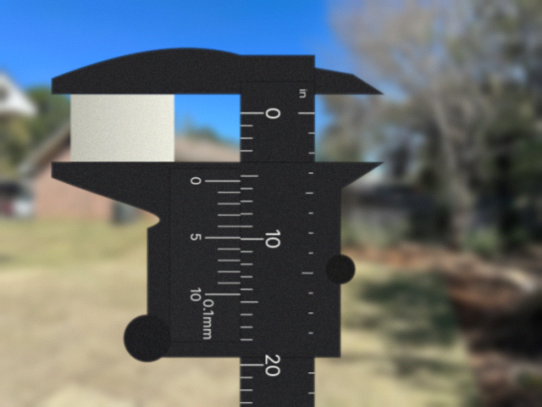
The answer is 5.4 mm
